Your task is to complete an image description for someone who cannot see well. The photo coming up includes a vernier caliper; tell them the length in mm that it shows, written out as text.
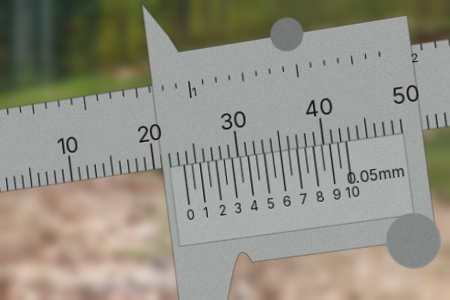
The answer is 23.6 mm
